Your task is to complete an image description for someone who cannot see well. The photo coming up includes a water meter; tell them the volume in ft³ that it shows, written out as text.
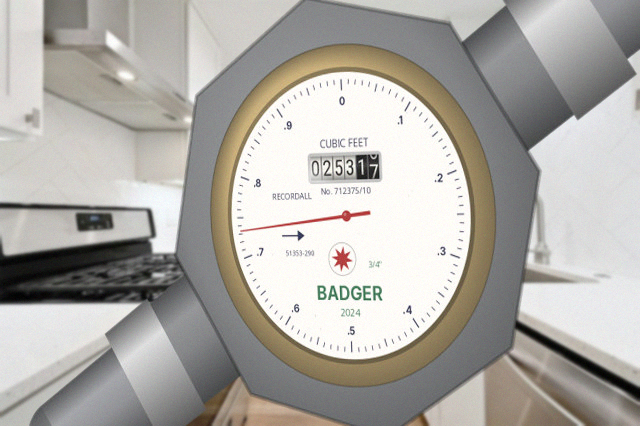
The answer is 25316.73 ft³
